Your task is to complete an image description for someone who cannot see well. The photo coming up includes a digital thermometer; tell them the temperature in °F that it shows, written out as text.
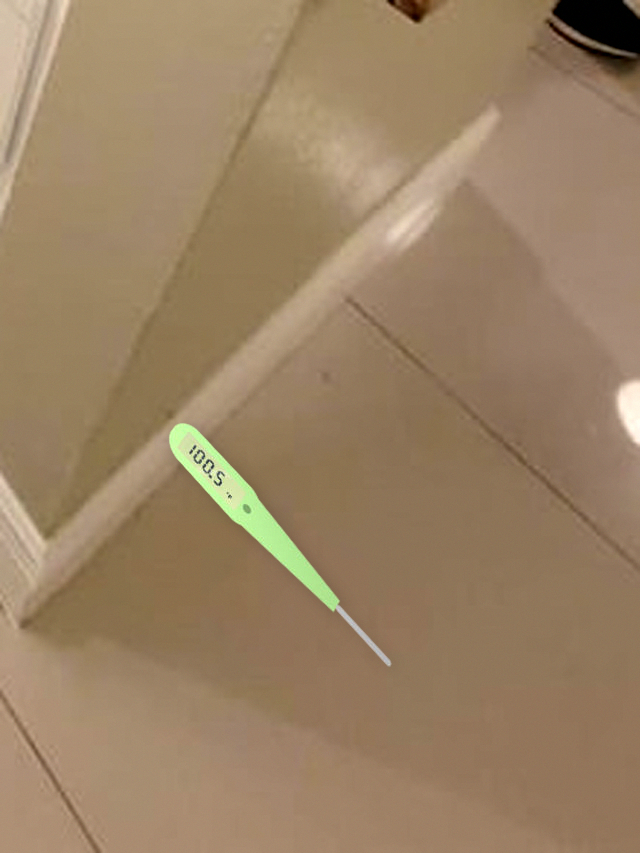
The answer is 100.5 °F
